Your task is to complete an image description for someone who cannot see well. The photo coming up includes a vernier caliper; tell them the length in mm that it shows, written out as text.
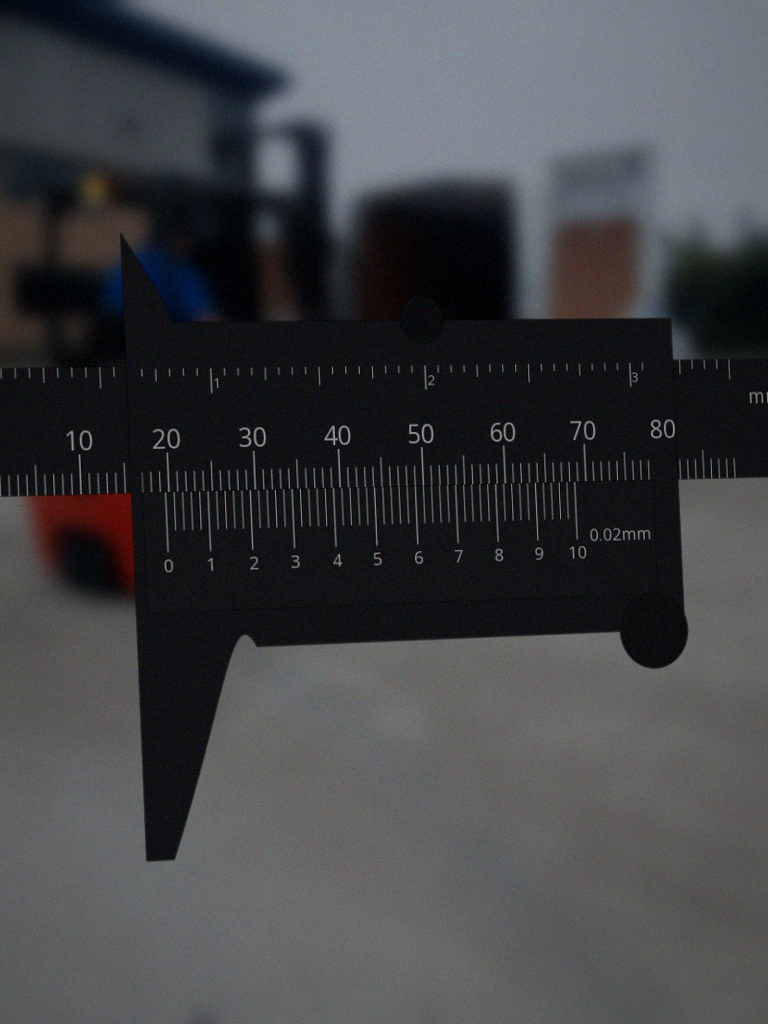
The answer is 19.6 mm
